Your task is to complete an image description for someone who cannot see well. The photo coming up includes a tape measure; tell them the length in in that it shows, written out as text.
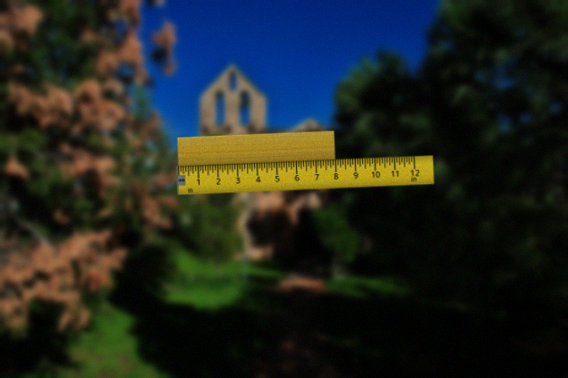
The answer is 8 in
